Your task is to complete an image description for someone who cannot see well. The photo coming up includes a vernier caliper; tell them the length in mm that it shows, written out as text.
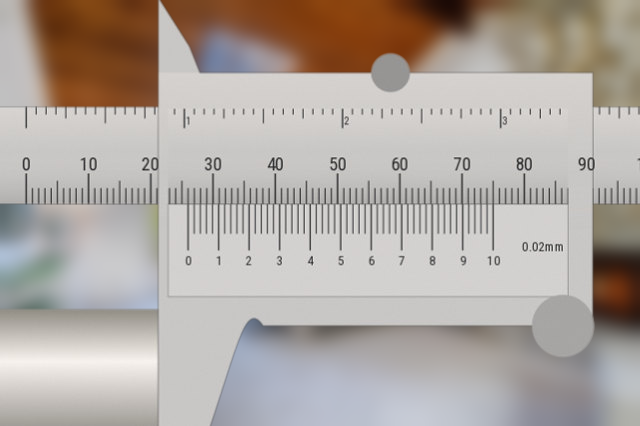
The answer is 26.0 mm
